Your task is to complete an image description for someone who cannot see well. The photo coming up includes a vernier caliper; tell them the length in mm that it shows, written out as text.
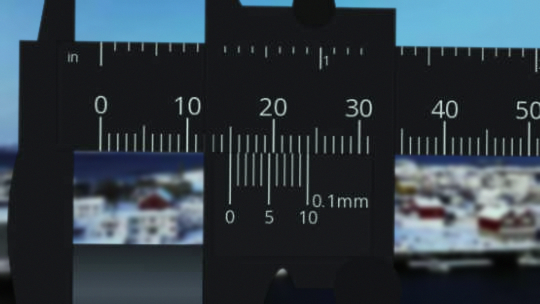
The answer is 15.0 mm
